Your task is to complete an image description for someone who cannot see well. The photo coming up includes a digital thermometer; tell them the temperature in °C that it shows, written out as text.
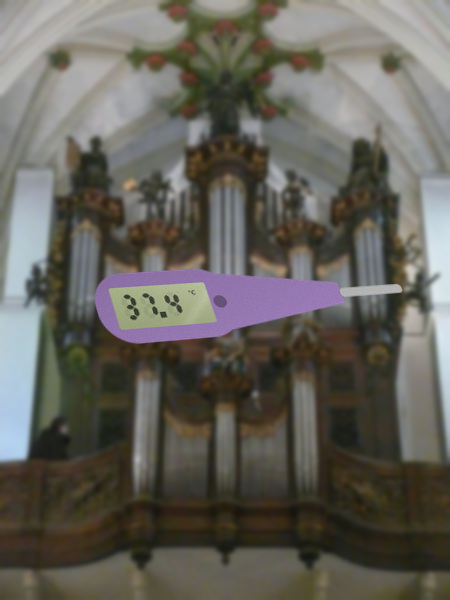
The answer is 37.4 °C
